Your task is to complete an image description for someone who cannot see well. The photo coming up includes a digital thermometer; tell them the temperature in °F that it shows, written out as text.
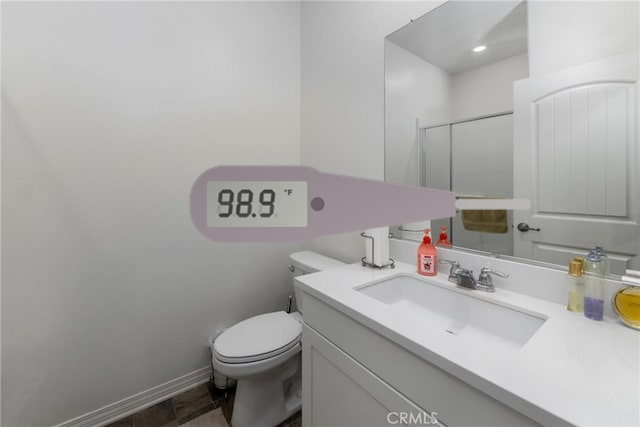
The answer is 98.9 °F
